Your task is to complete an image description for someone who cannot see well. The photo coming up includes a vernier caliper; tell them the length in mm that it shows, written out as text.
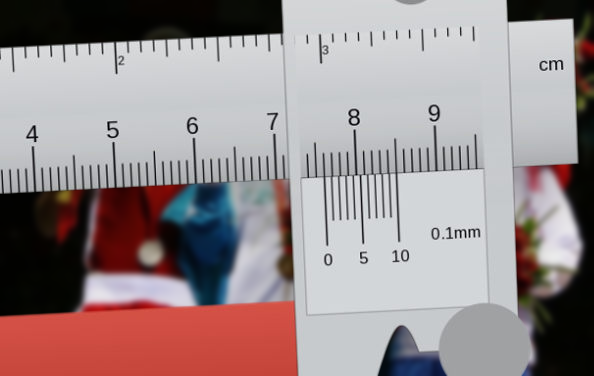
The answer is 76.0 mm
